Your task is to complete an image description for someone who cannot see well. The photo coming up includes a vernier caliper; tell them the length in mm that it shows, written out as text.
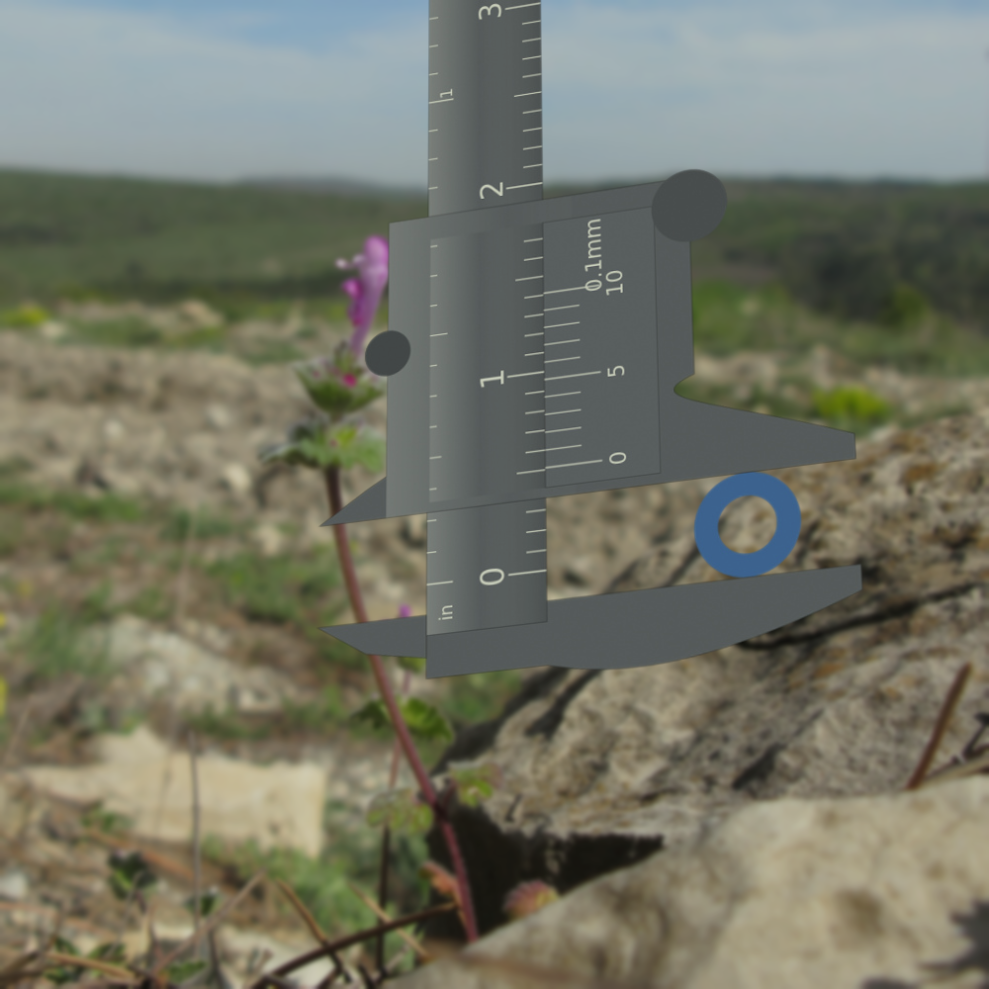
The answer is 5.1 mm
